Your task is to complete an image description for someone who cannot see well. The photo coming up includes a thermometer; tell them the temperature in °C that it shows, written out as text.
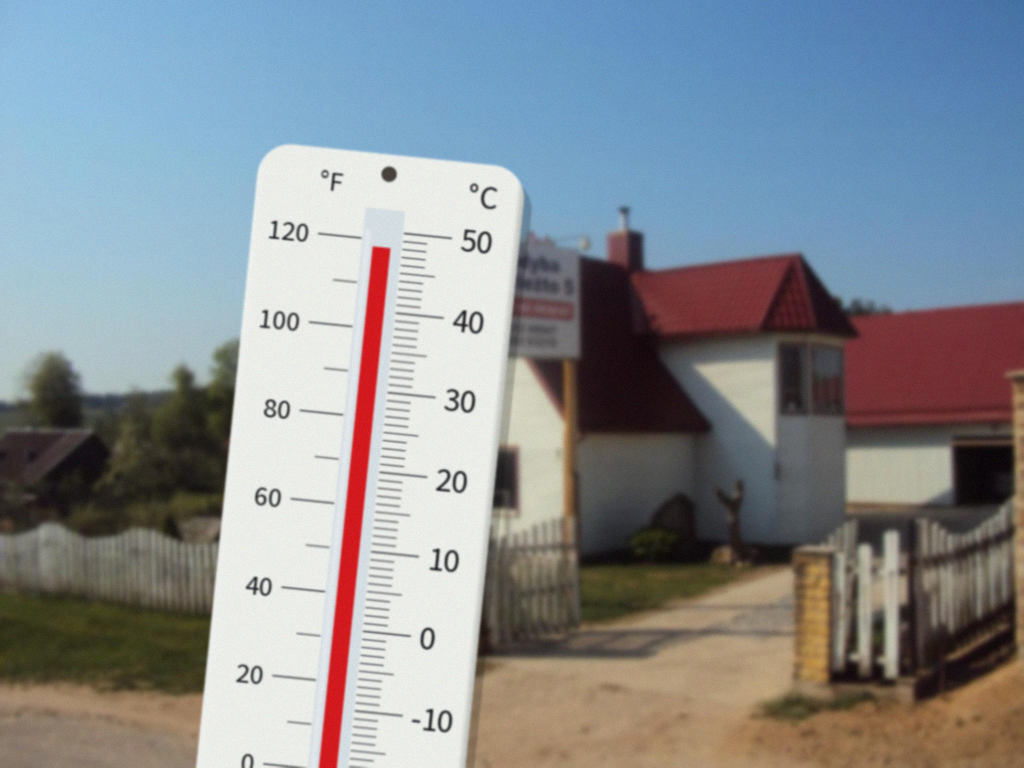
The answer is 48 °C
